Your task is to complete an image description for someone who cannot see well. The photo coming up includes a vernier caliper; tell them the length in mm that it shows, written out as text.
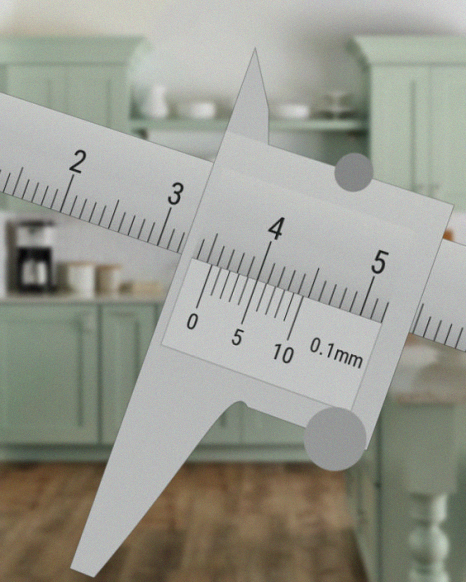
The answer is 35.5 mm
